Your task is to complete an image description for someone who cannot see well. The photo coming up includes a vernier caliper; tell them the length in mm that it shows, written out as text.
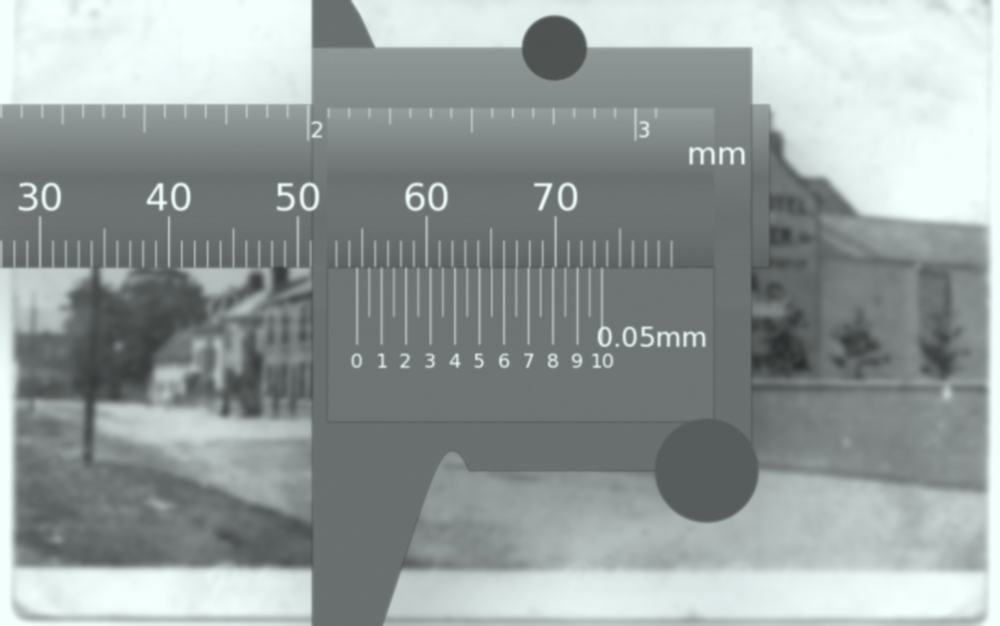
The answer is 54.6 mm
